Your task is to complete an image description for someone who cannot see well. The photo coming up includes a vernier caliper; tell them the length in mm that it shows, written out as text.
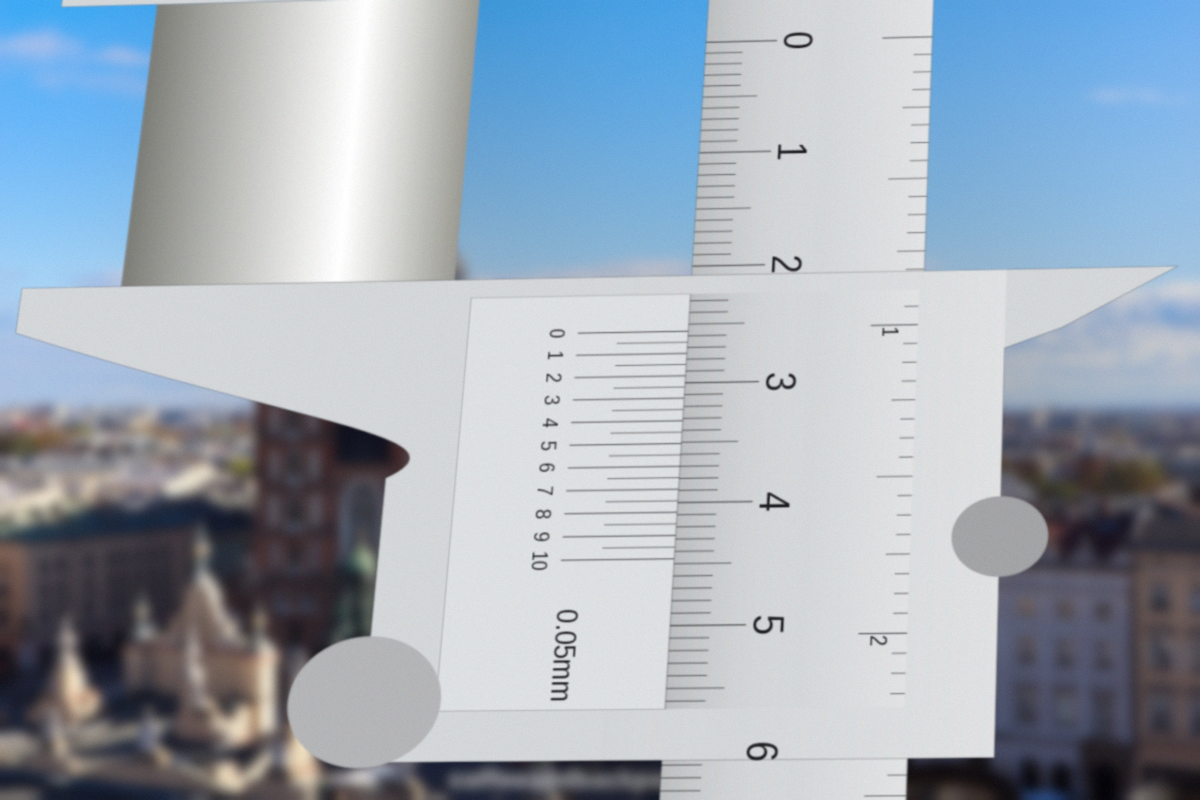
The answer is 25.6 mm
